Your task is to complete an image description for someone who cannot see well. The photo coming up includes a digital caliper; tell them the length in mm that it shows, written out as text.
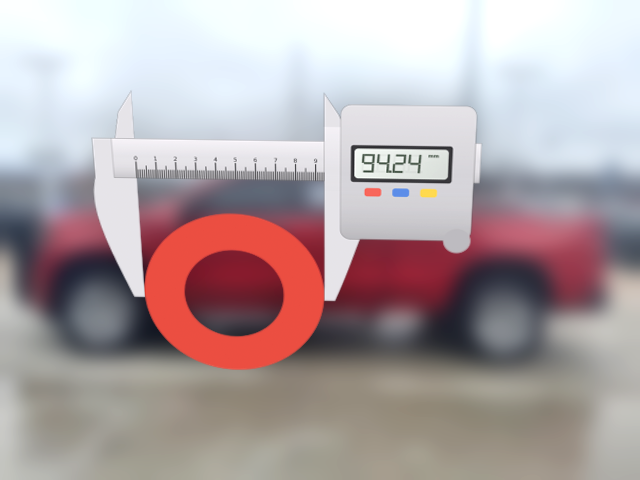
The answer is 94.24 mm
